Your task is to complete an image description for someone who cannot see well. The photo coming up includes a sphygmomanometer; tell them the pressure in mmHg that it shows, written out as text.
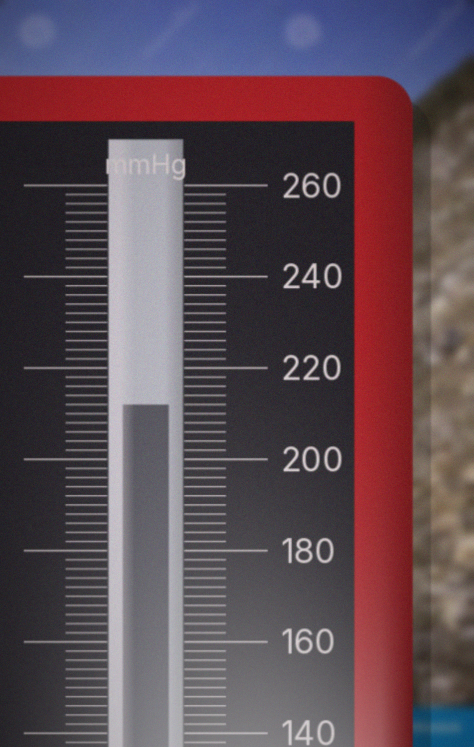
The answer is 212 mmHg
